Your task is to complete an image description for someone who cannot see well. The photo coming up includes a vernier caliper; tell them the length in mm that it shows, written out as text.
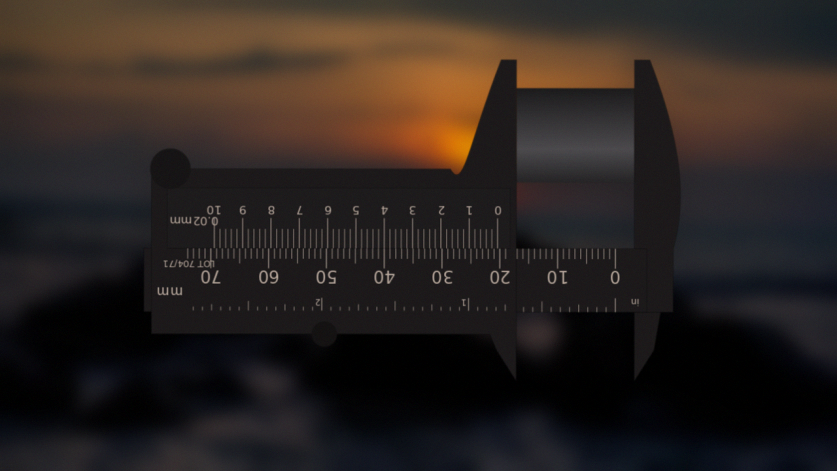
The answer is 20.4 mm
